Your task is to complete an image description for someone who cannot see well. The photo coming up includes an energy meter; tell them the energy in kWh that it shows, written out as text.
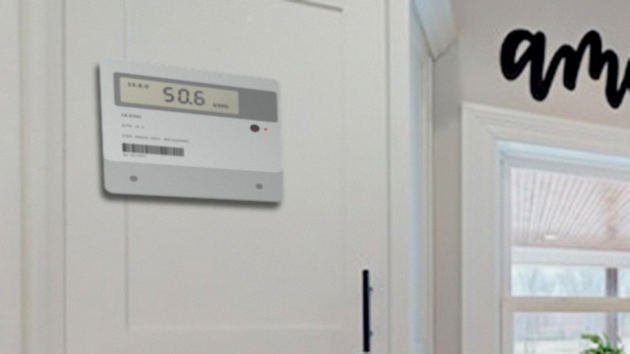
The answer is 50.6 kWh
